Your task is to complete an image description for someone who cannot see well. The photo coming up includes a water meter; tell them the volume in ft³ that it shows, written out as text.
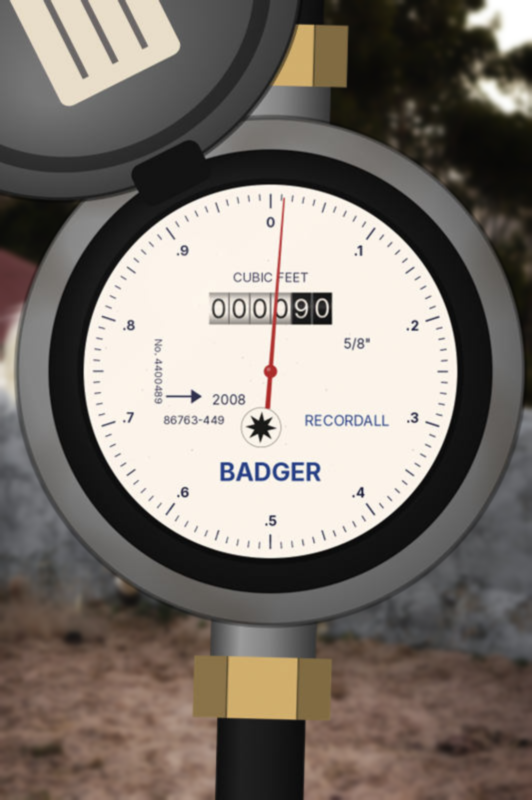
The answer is 90.01 ft³
